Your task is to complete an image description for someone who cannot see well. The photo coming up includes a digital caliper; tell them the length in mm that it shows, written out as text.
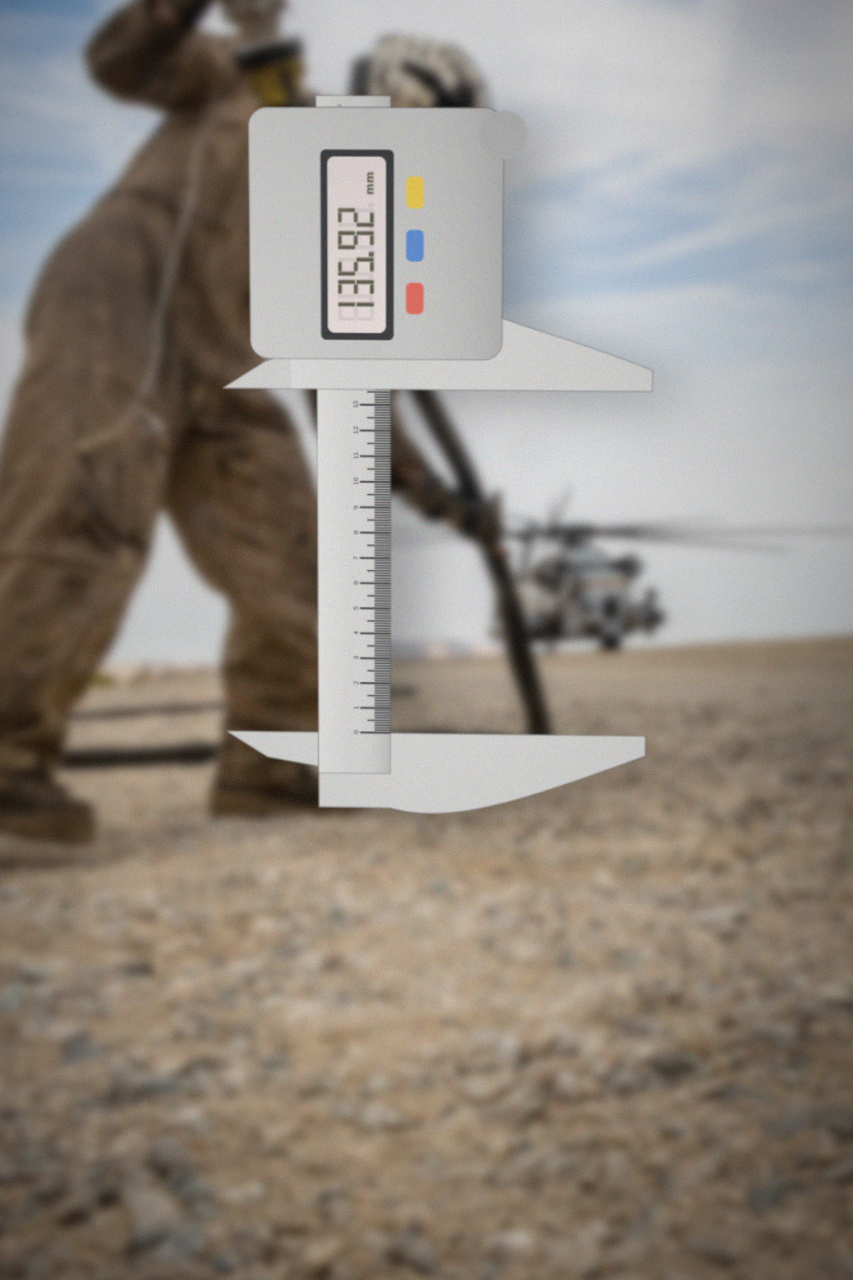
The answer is 135.92 mm
